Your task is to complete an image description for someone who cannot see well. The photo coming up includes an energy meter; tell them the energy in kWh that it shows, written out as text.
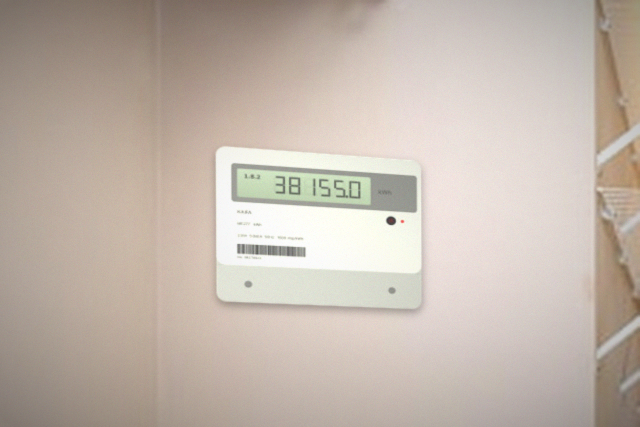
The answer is 38155.0 kWh
